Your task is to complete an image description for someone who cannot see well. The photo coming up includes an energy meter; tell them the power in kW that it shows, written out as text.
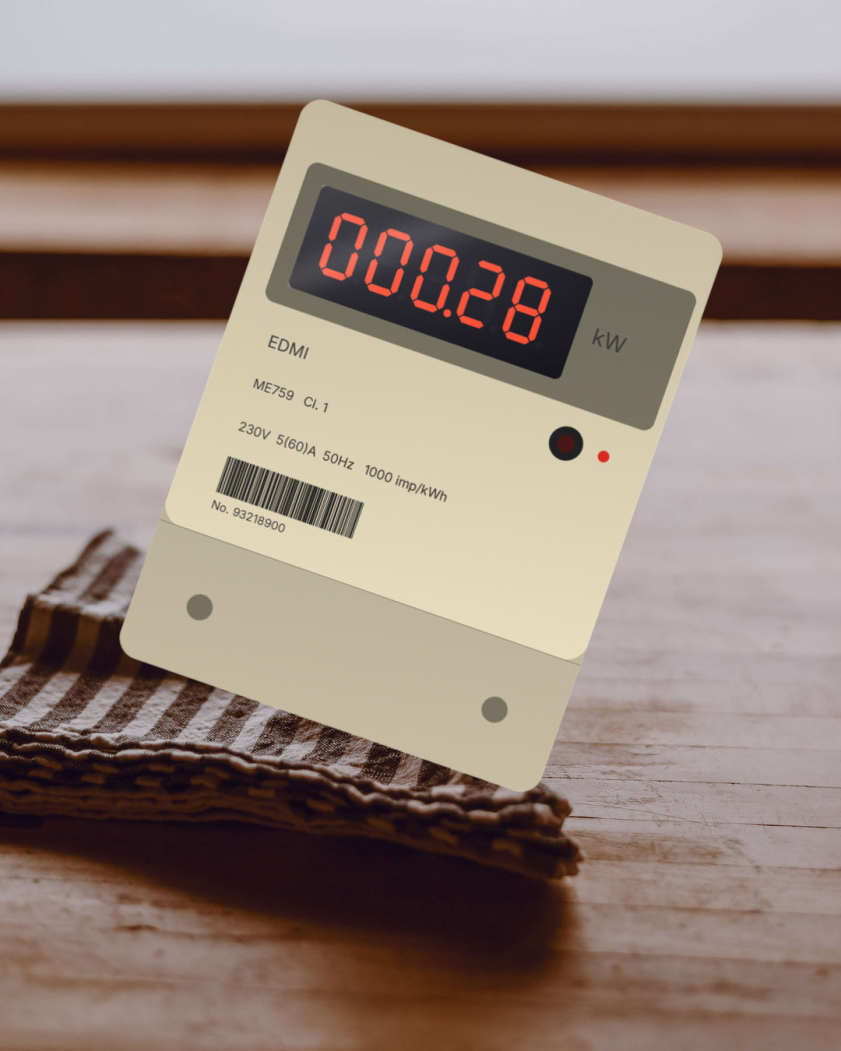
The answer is 0.28 kW
